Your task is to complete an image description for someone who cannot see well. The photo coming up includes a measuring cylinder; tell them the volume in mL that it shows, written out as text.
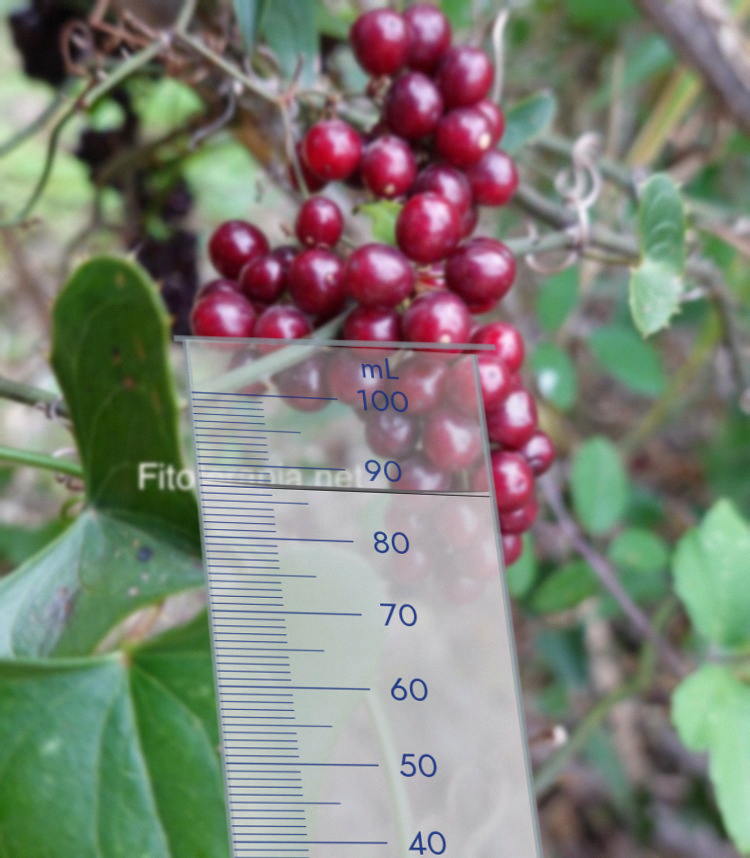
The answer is 87 mL
